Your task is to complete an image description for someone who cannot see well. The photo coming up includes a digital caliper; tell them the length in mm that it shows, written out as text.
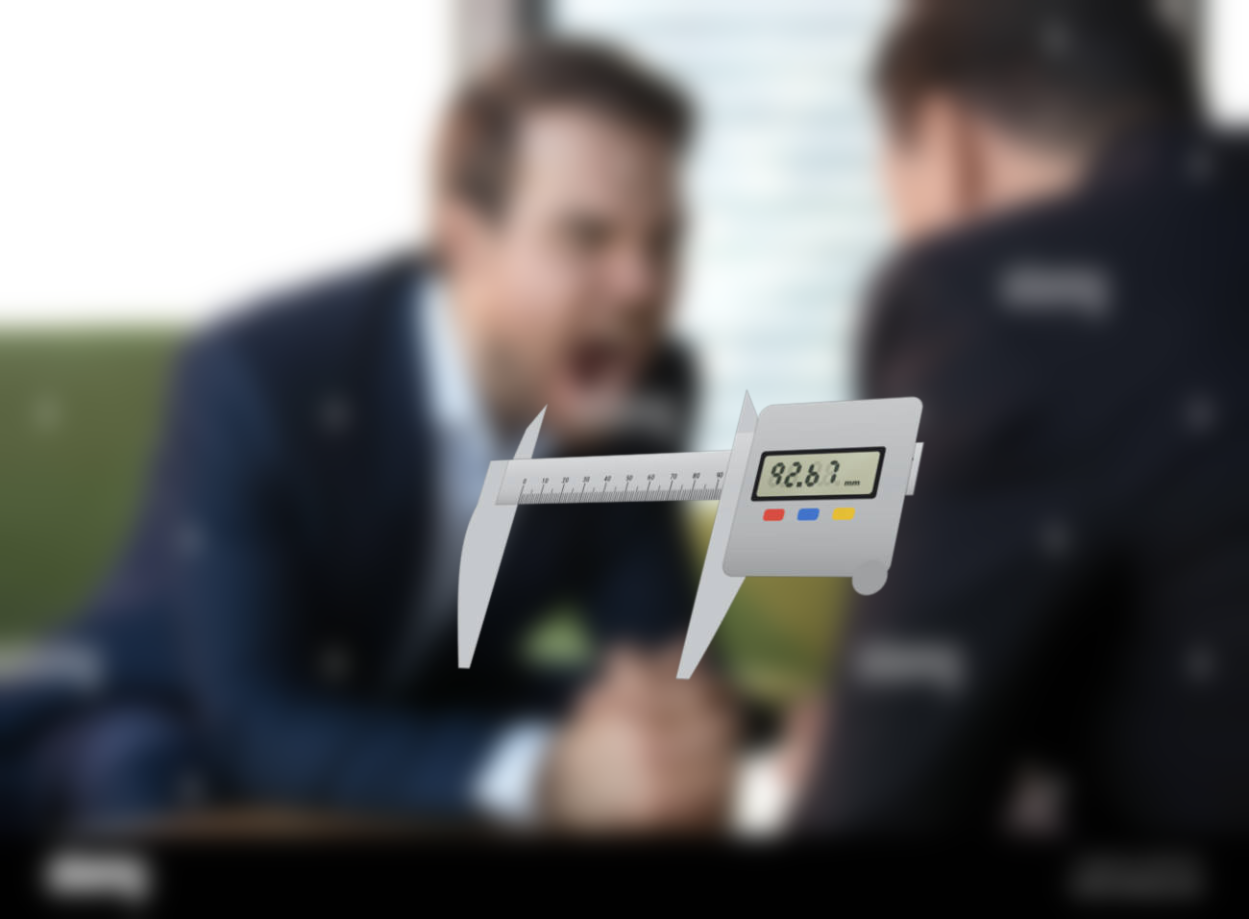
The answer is 92.67 mm
